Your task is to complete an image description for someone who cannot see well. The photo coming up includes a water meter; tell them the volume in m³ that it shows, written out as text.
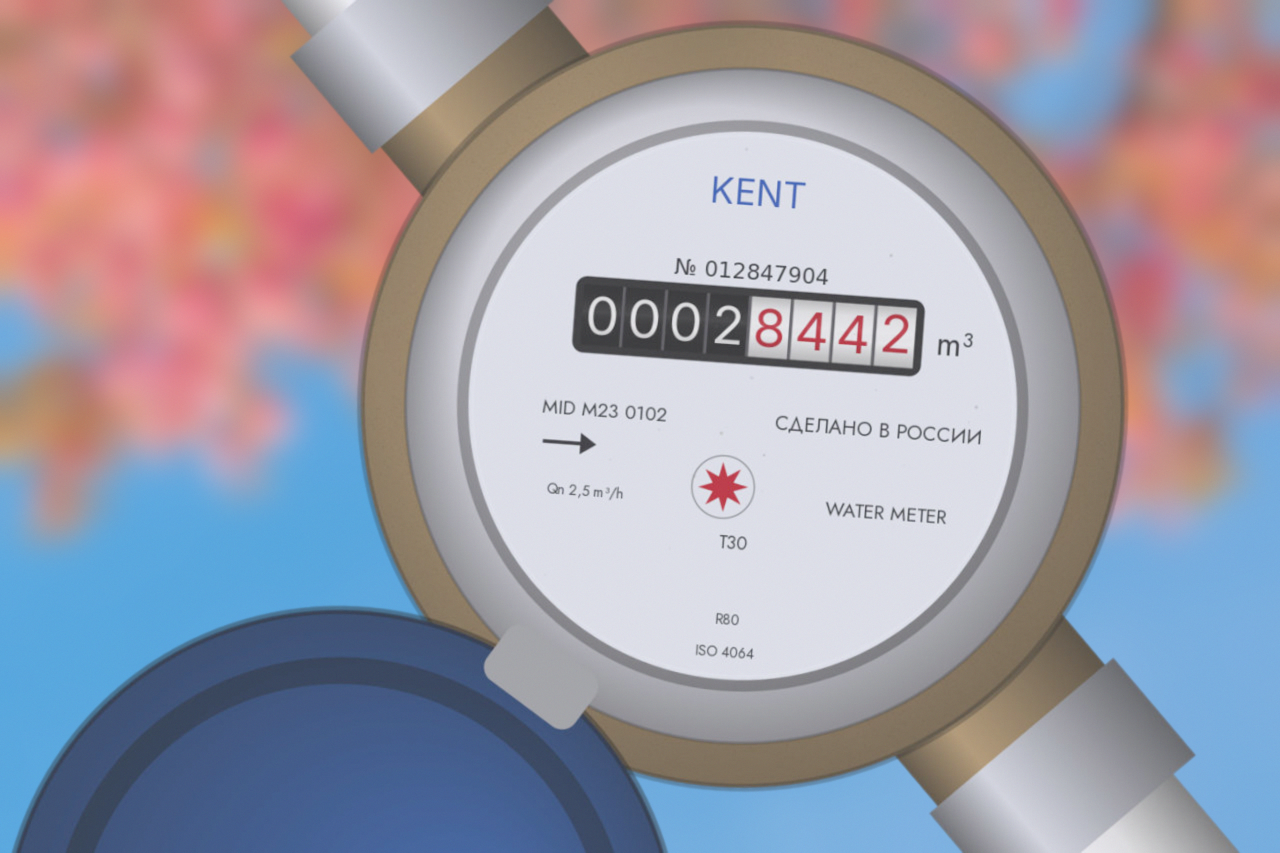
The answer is 2.8442 m³
